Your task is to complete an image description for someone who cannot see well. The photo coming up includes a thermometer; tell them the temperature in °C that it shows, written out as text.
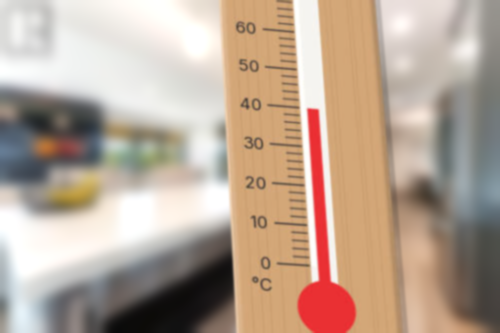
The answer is 40 °C
